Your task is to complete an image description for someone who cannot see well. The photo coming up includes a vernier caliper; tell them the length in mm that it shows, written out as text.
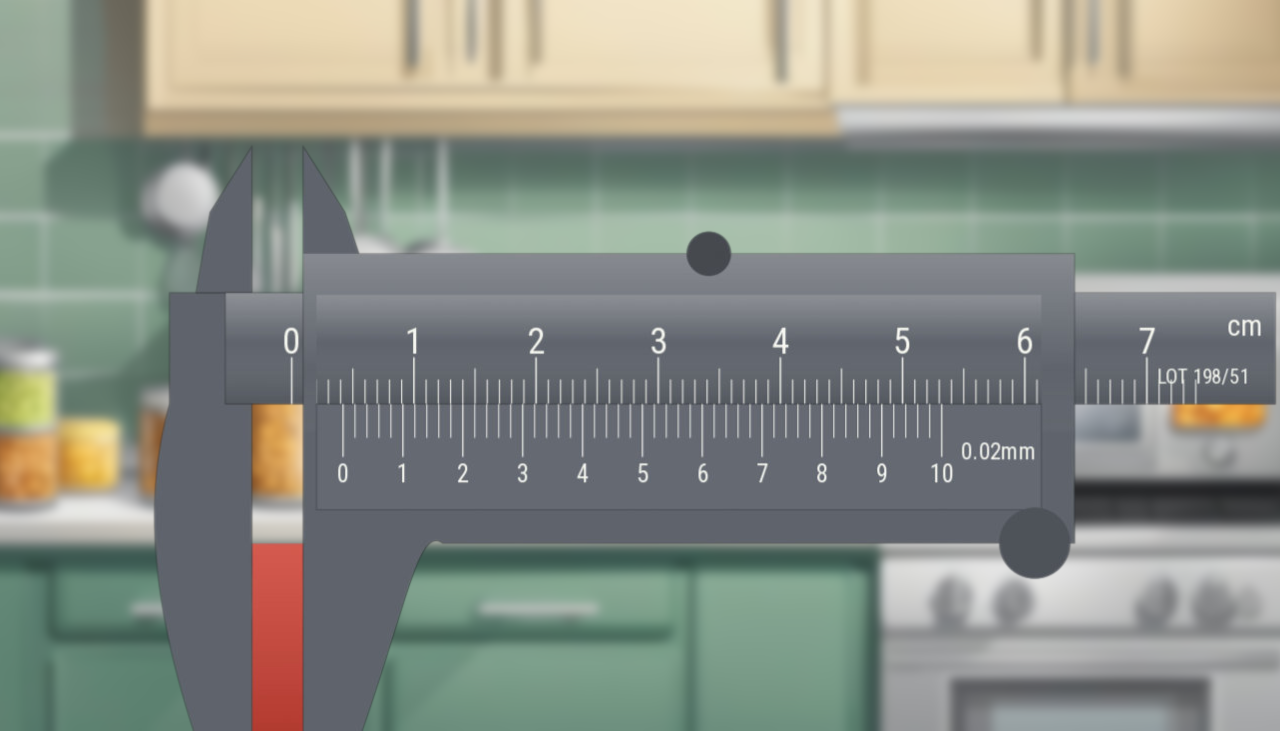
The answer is 4.2 mm
